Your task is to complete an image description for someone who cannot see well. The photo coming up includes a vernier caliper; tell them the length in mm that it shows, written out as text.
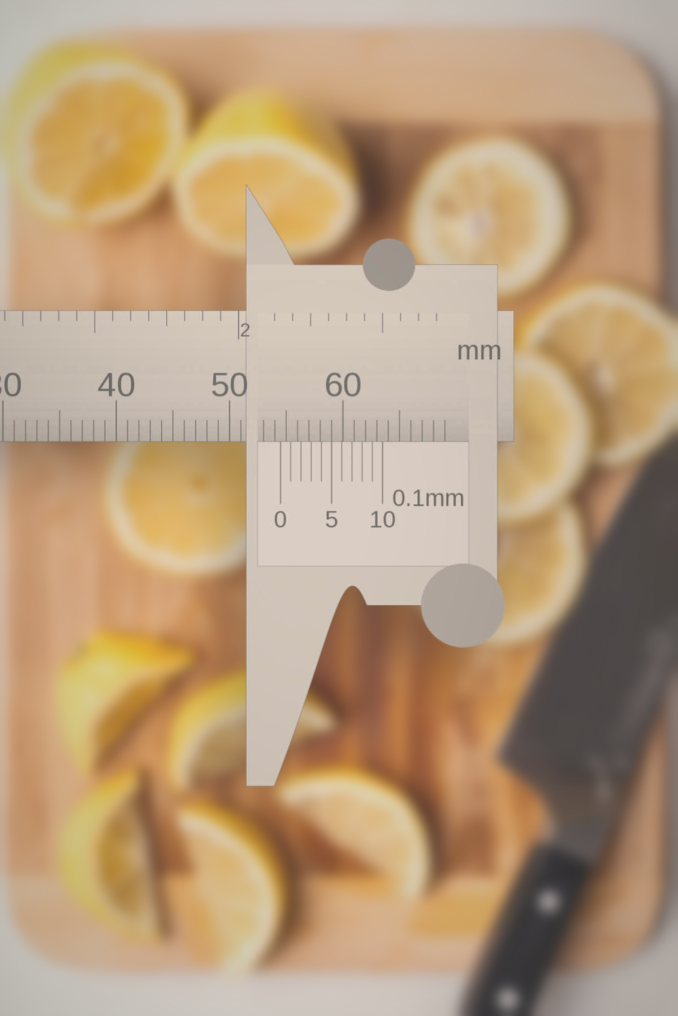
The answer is 54.5 mm
